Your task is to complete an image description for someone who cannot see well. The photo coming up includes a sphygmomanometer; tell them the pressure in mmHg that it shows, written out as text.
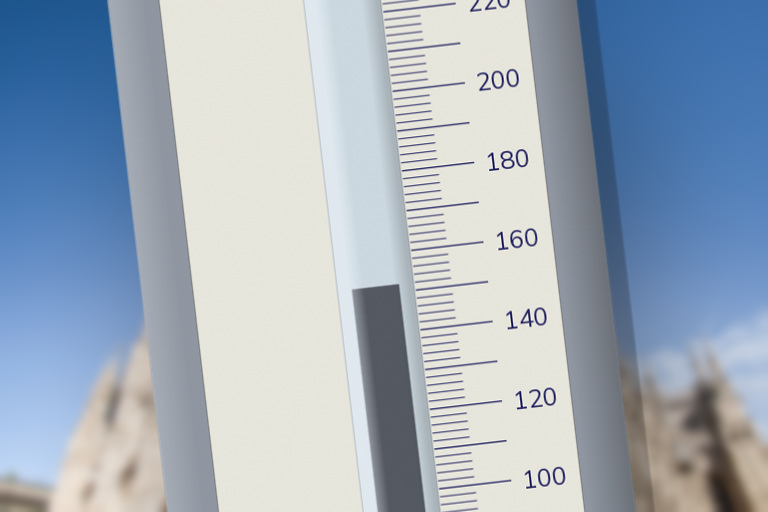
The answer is 152 mmHg
